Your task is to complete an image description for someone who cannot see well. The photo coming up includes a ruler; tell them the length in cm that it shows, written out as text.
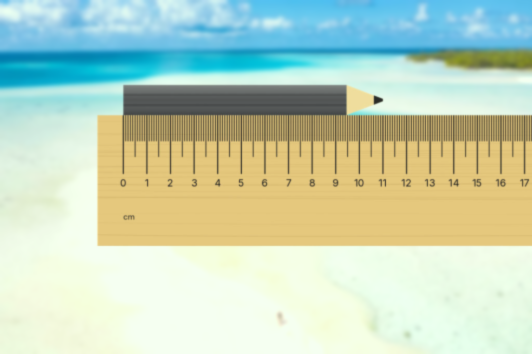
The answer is 11 cm
